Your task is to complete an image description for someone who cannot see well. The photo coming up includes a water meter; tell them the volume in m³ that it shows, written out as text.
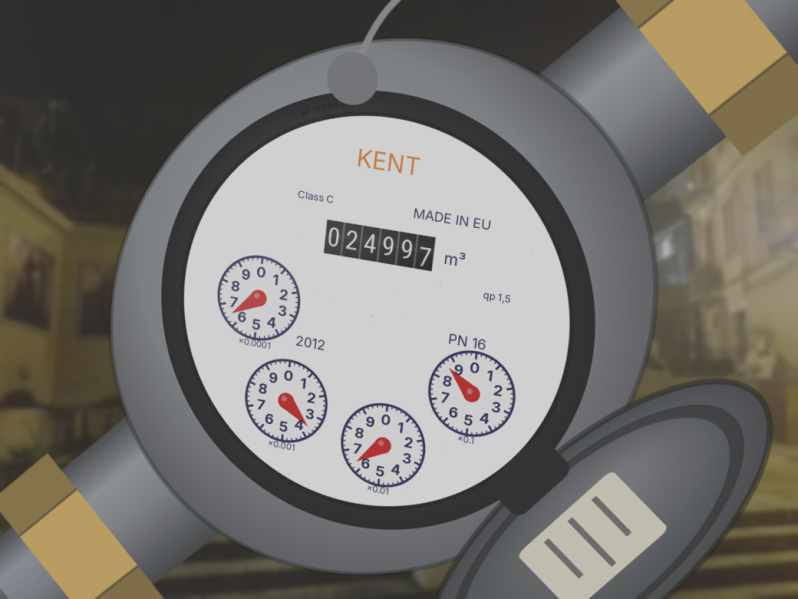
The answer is 24996.8636 m³
